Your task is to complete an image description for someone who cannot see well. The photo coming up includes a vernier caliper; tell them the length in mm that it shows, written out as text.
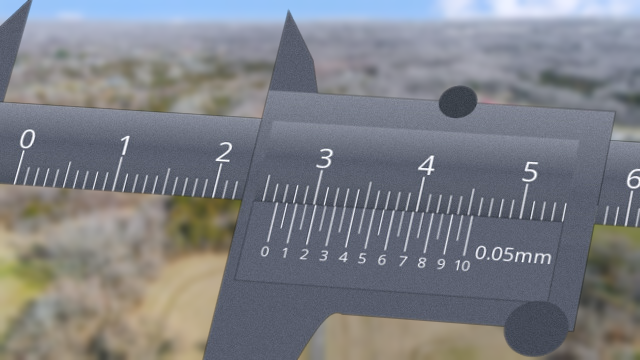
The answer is 26.4 mm
